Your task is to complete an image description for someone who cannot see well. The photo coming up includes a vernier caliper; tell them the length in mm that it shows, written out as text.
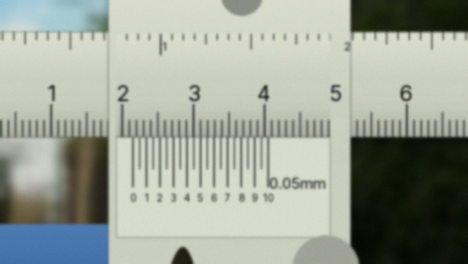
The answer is 21.5 mm
